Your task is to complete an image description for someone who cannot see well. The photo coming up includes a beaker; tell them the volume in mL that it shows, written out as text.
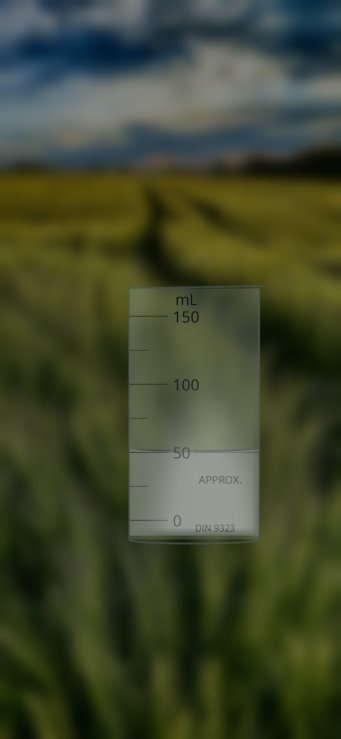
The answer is 50 mL
